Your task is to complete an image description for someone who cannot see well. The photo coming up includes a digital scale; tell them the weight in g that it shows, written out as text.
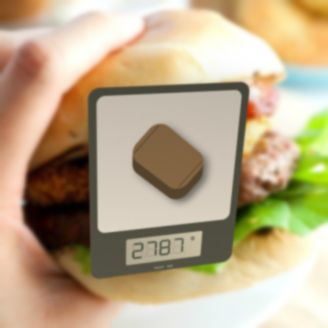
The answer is 2787 g
